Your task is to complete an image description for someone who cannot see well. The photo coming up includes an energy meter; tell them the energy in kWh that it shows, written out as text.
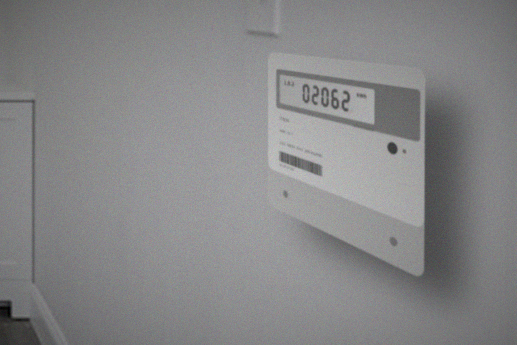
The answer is 2062 kWh
